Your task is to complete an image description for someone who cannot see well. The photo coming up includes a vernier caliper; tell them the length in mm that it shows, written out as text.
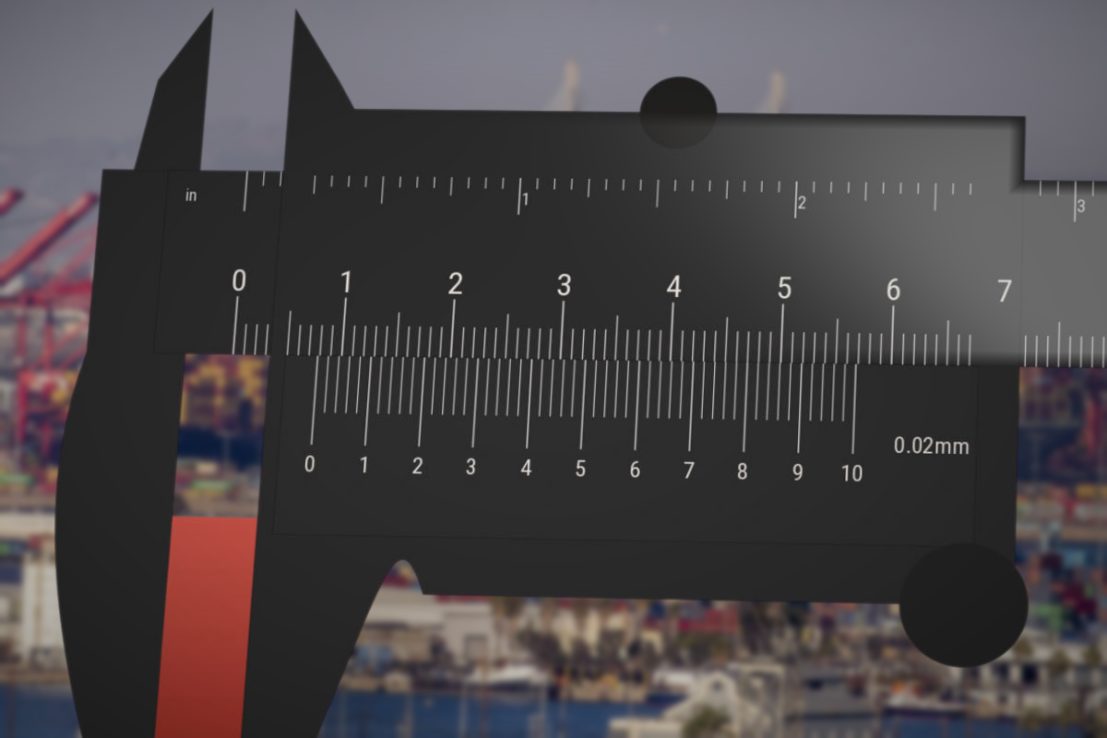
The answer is 7.8 mm
